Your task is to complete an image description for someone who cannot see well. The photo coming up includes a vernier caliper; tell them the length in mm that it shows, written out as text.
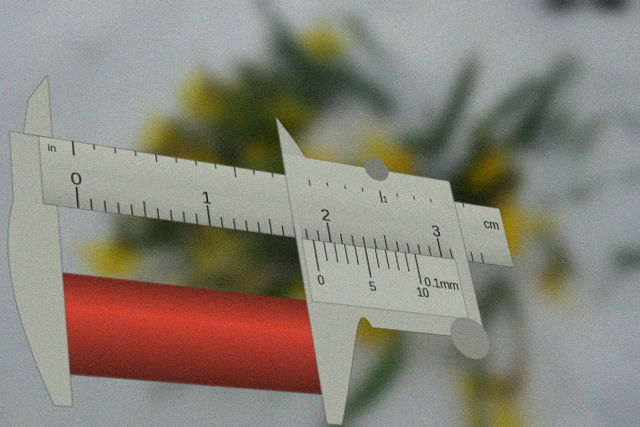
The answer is 18.5 mm
